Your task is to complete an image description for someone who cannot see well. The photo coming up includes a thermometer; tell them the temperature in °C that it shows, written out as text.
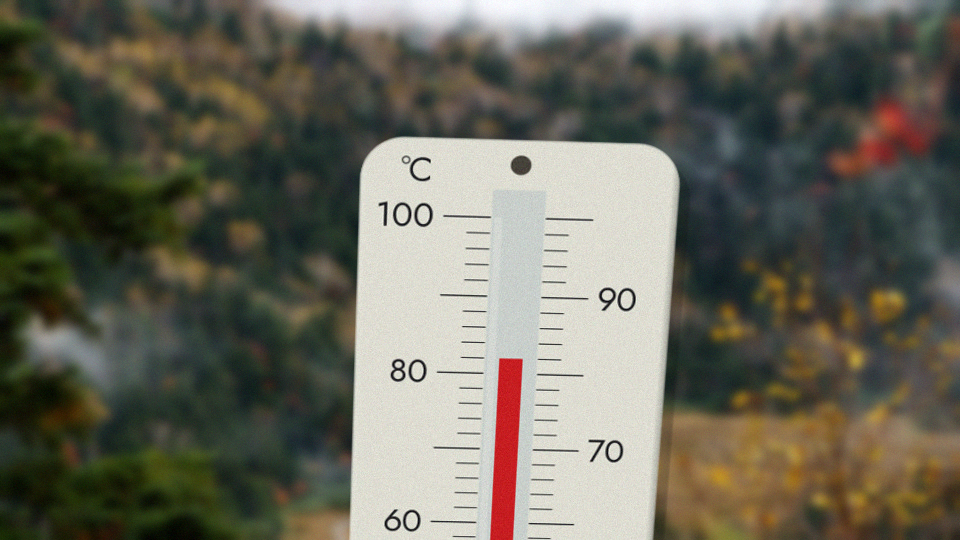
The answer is 82 °C
